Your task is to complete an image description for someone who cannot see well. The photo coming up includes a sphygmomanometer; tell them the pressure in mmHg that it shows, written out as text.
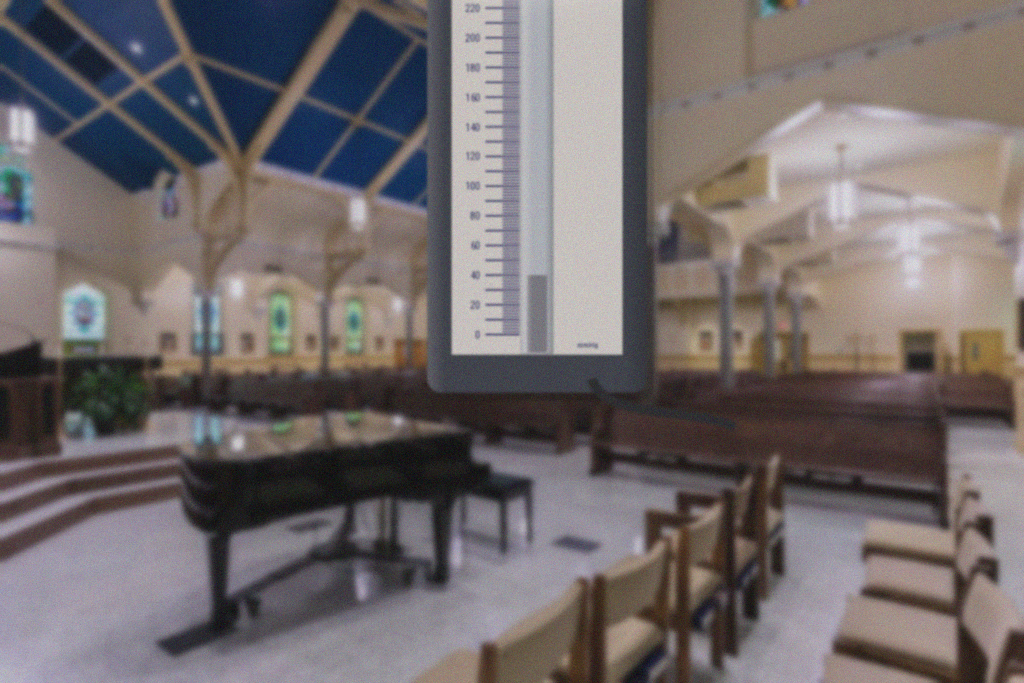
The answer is 40 mmHg
